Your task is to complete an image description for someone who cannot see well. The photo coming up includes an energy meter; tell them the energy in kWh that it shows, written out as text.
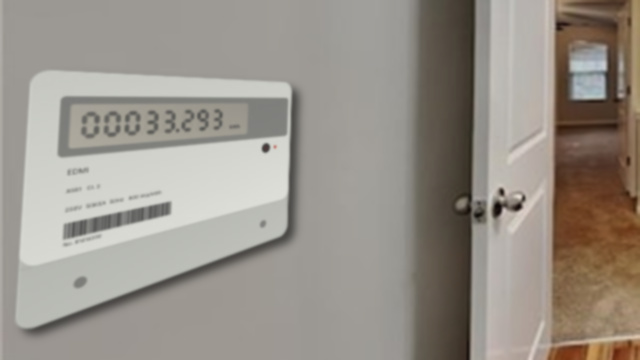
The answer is 33.293 kWh
